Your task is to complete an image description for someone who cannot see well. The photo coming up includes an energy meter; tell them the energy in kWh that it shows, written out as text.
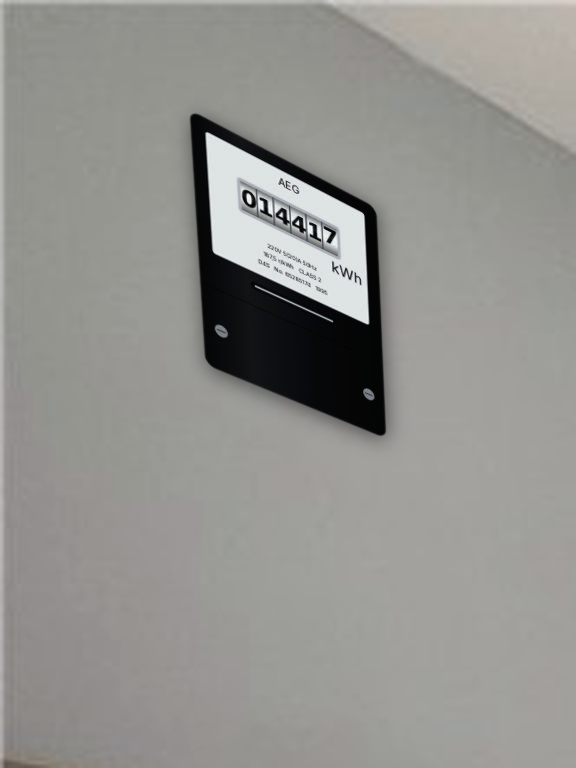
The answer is 14417 kWh
